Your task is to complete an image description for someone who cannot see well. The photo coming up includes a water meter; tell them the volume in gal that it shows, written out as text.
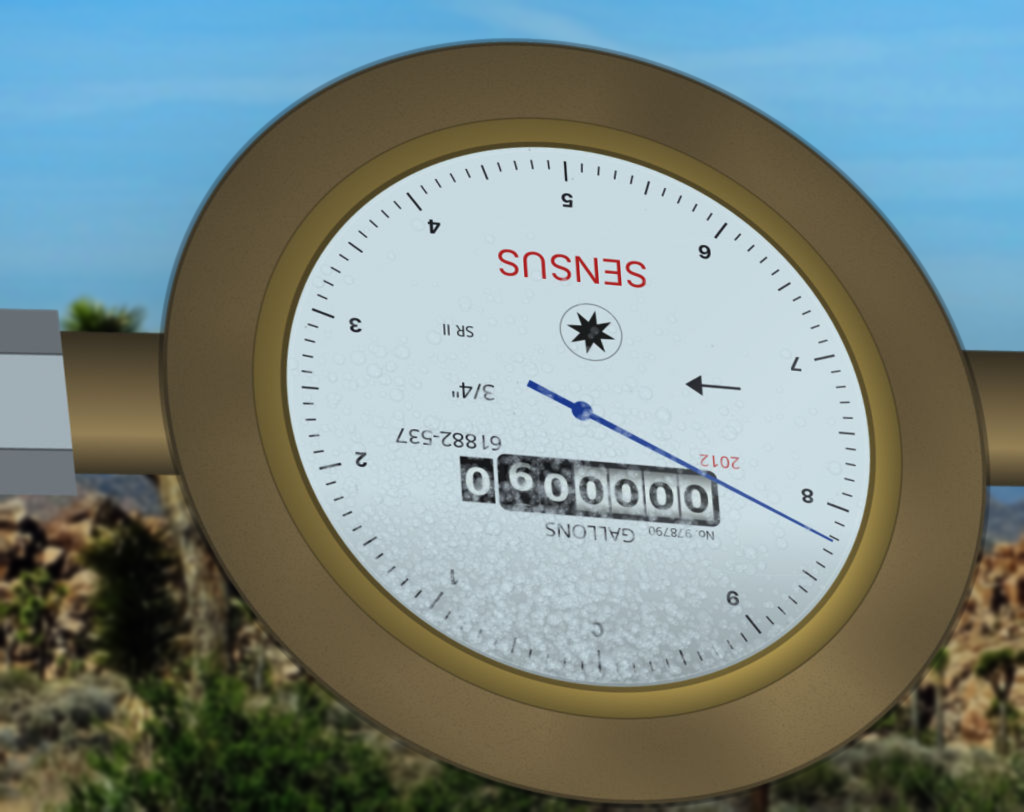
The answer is 88.2 gal
